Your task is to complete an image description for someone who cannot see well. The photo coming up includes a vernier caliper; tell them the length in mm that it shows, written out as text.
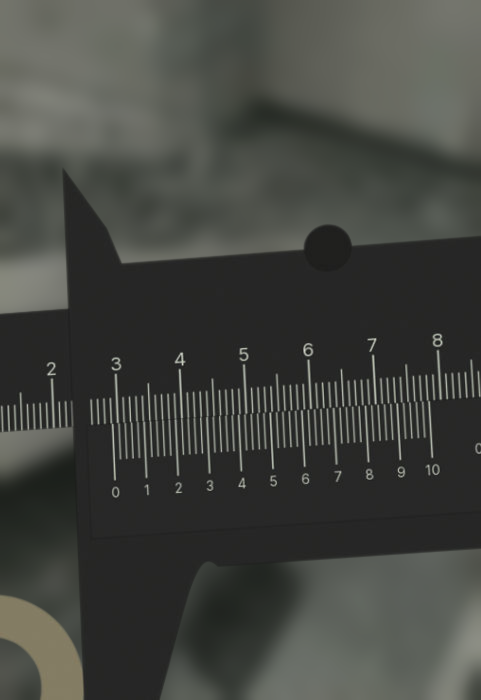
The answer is 29.2 mm
